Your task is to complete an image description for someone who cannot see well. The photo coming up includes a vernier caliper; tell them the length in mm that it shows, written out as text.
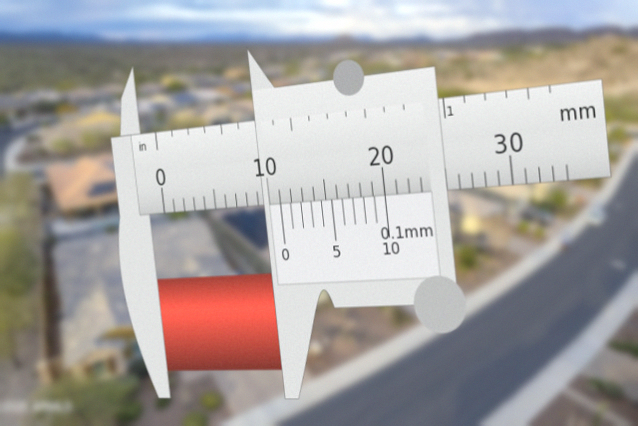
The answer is 11.0 mm
